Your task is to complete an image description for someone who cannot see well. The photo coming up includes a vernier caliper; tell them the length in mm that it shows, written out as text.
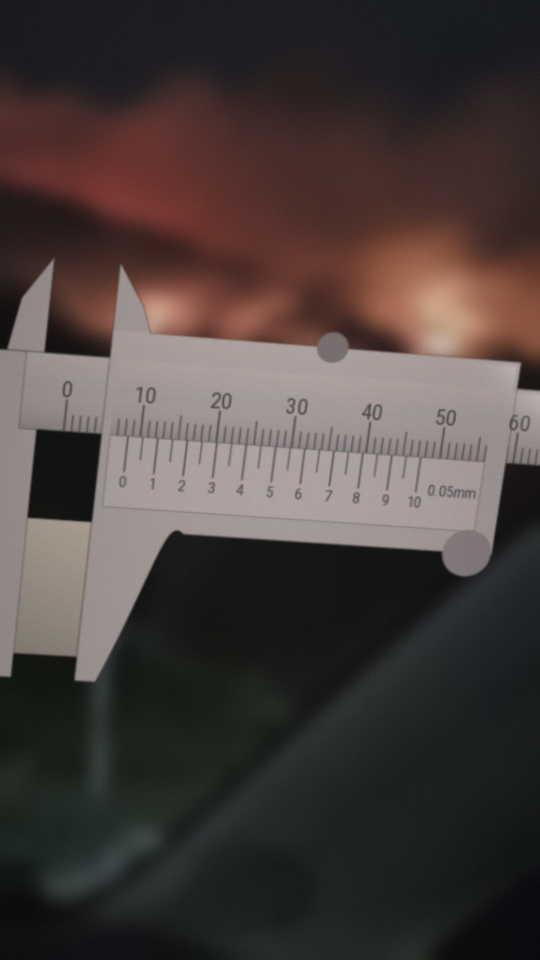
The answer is 8.4 mm
